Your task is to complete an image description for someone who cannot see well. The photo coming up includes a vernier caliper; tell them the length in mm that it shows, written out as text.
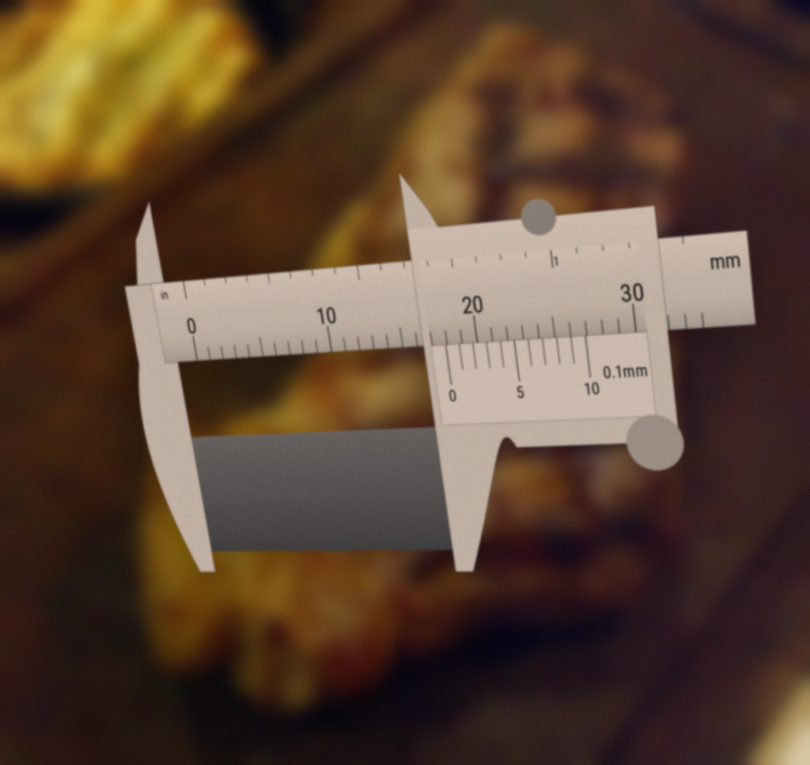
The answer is 17.9 mm
